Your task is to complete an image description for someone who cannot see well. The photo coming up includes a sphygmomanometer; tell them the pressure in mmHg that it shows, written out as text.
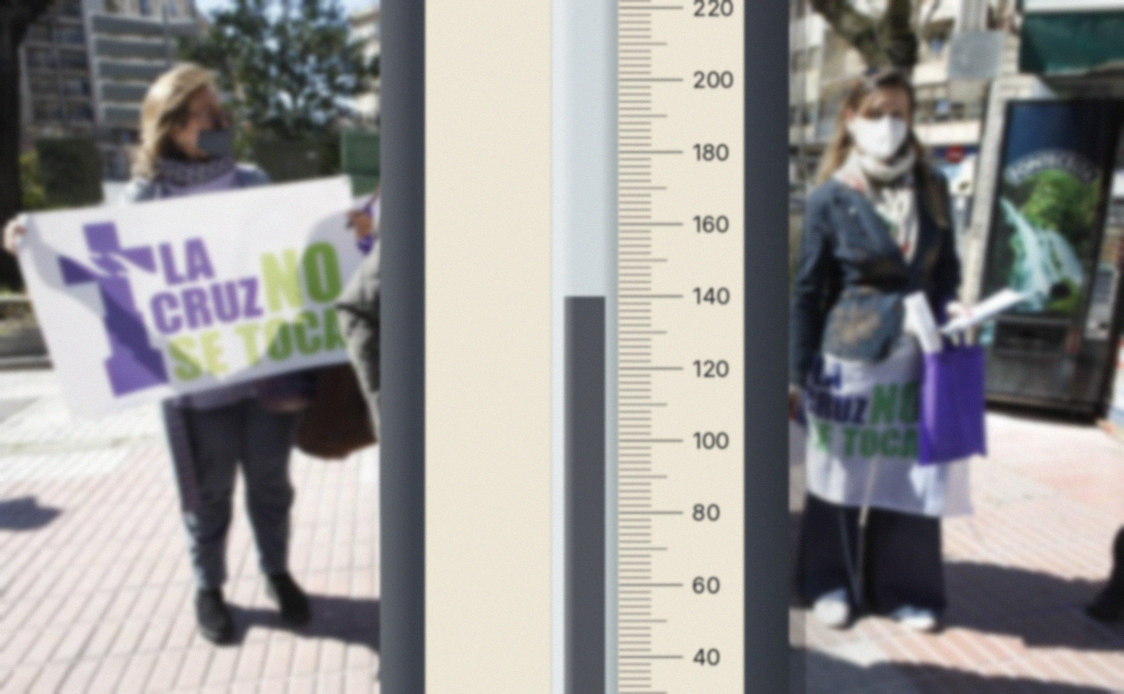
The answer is 140 mmHg
